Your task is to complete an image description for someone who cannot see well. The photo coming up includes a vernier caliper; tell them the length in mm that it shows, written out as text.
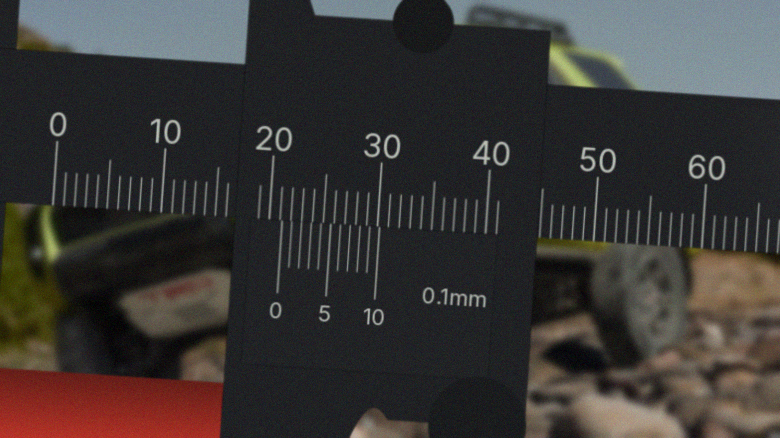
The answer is 21.2 mm
